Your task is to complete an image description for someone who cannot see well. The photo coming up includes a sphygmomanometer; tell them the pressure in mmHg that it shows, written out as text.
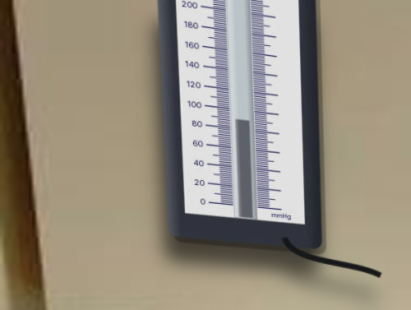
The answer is 90 mmHg
